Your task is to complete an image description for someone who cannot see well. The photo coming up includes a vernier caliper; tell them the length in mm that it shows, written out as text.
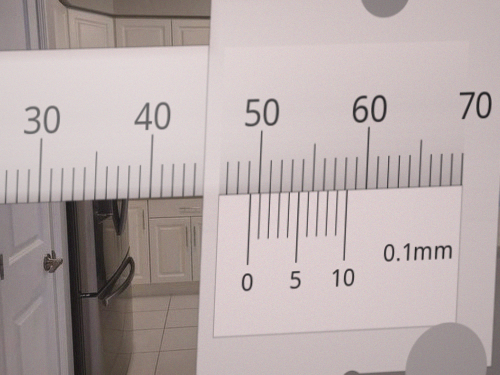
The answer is 49.2 mm
